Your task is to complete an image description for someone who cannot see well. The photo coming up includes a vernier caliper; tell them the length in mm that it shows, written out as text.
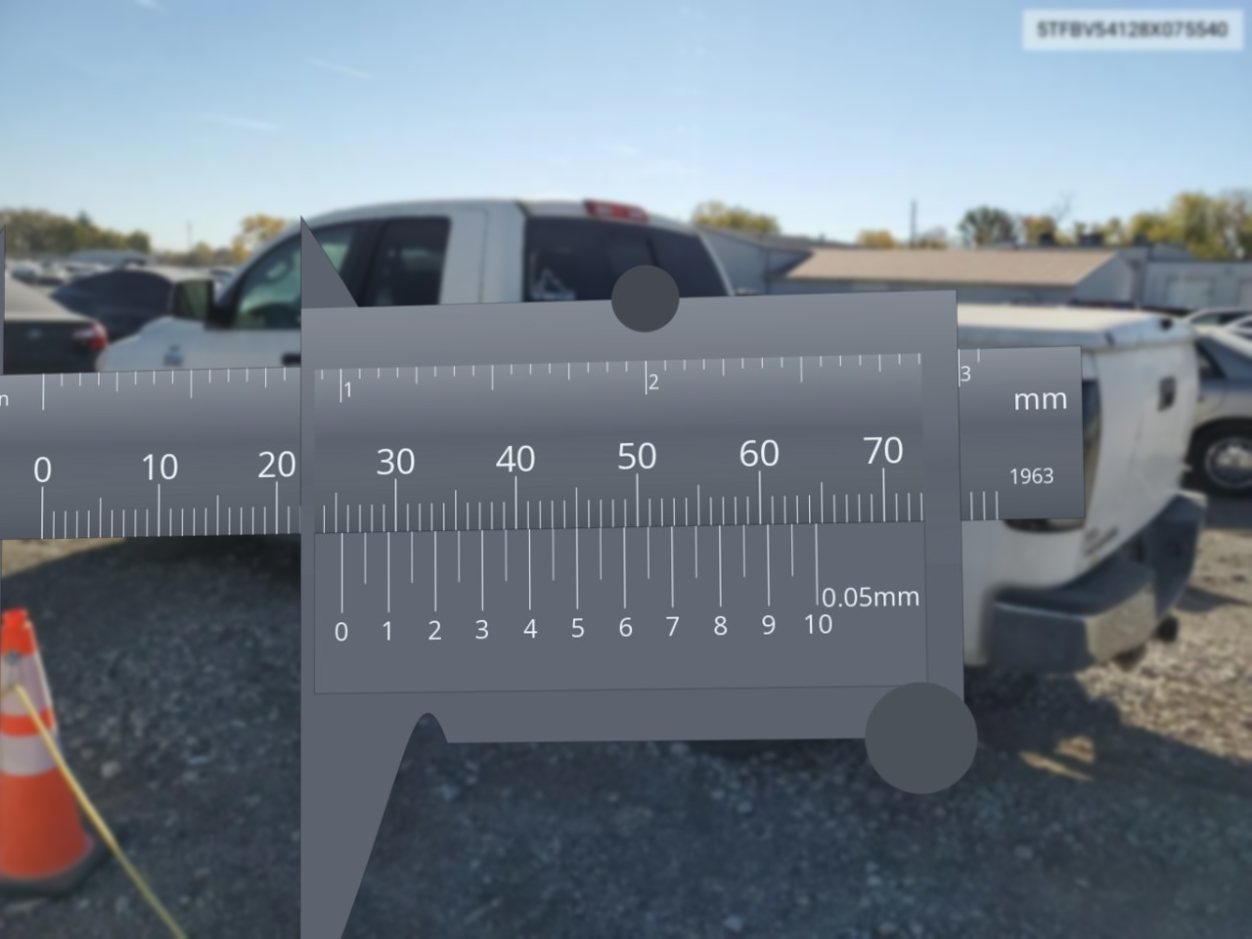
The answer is 25.5 mm
